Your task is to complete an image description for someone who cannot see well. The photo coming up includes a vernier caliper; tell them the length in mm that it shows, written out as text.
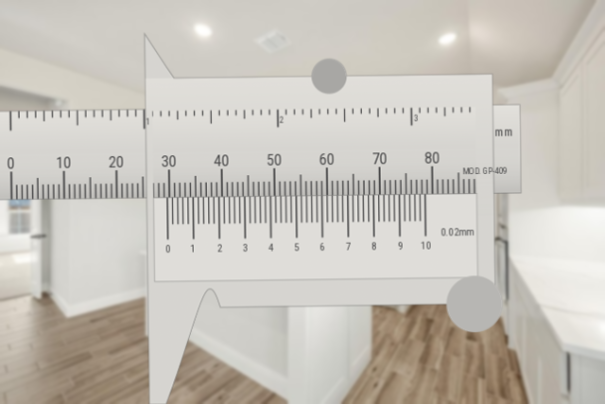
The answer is 29.6 mm
